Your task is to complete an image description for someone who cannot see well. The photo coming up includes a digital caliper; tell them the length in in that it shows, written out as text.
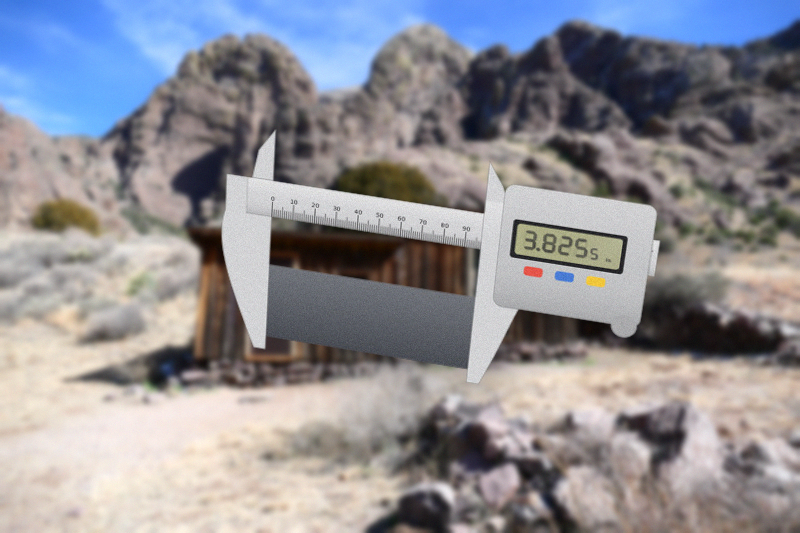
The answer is 3.8255 in
